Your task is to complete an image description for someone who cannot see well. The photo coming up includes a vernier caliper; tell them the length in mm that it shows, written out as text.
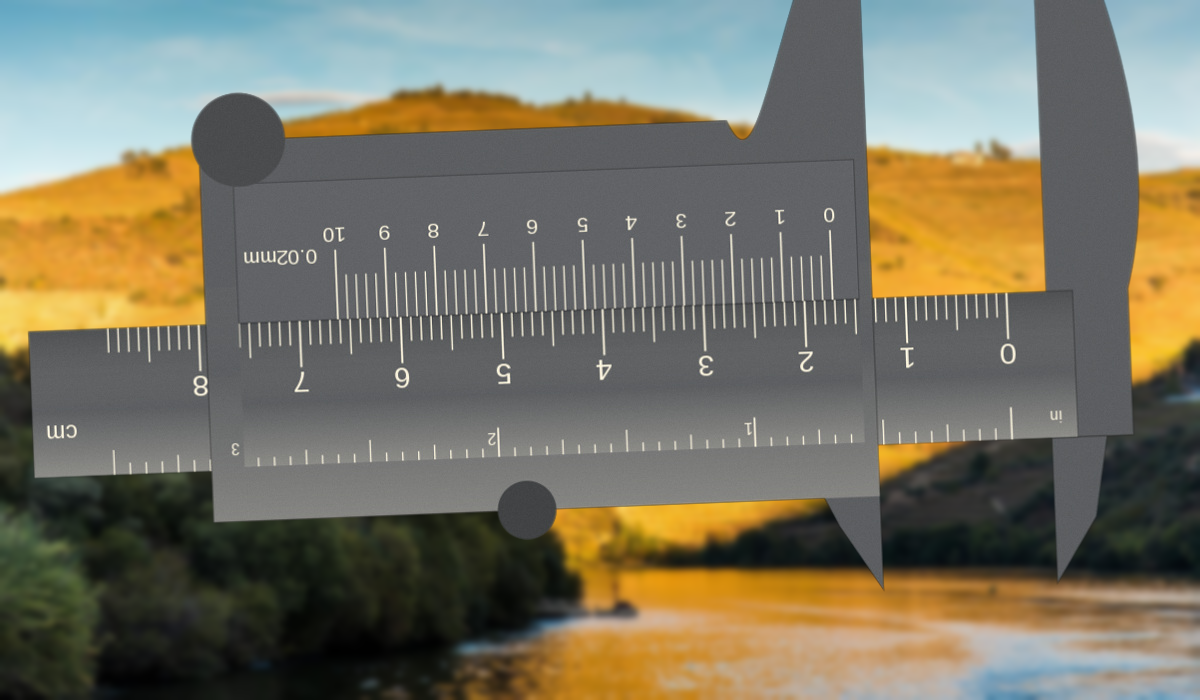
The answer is 17.2 mm
